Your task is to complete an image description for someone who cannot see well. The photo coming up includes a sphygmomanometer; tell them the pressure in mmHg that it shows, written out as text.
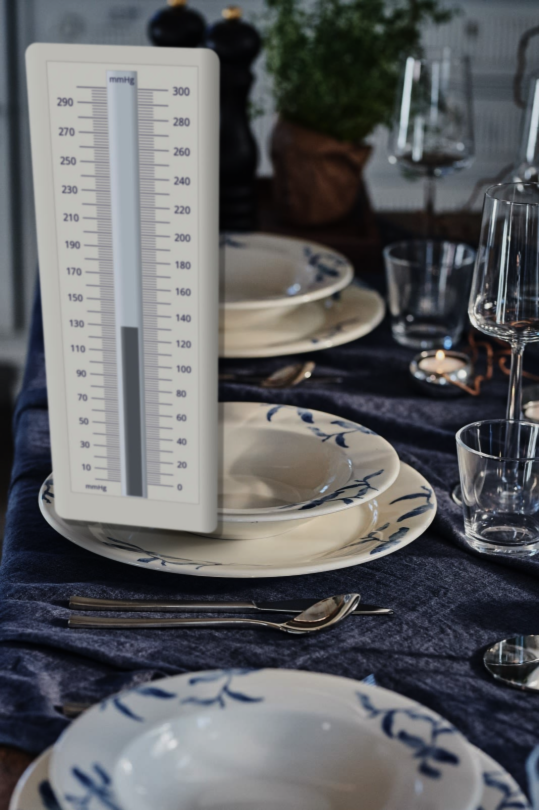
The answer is 130 mmHg
